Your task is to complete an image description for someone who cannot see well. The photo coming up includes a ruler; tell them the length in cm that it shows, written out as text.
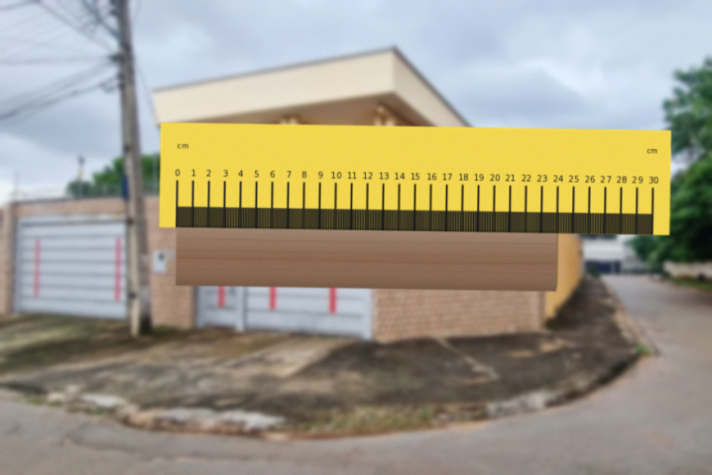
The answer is 24 cm
